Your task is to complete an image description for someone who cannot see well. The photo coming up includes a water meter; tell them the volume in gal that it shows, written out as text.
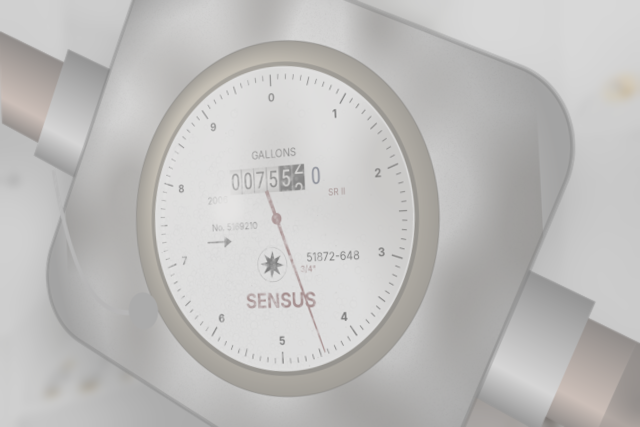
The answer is 75524.4 gal
